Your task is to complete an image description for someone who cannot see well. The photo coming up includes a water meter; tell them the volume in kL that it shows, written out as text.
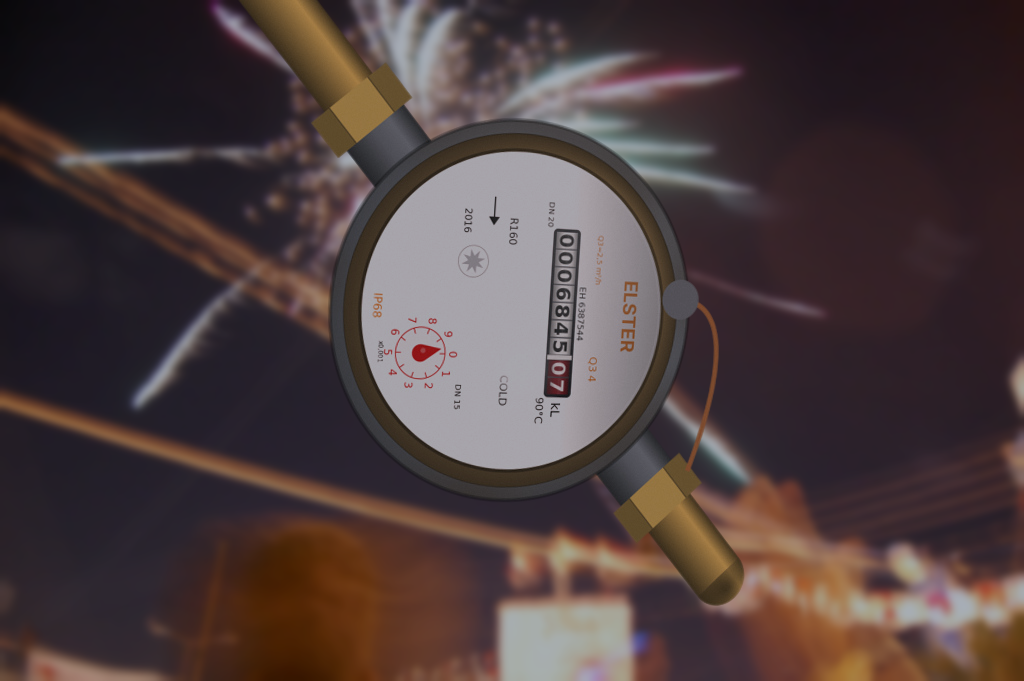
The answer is 6845.069 kL
